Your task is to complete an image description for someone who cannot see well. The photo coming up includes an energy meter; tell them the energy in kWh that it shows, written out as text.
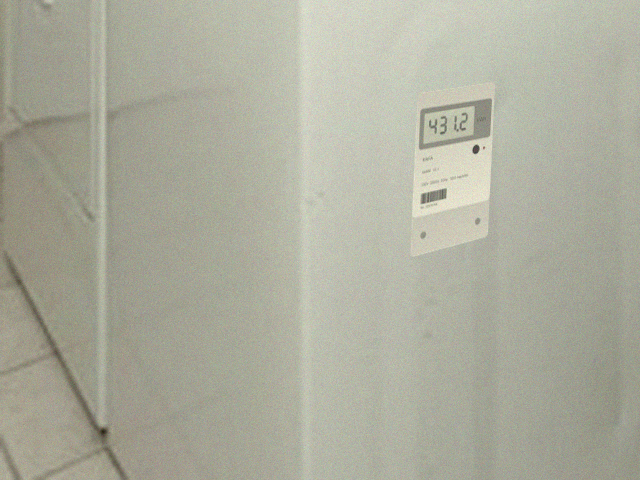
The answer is 431.2 kWh
